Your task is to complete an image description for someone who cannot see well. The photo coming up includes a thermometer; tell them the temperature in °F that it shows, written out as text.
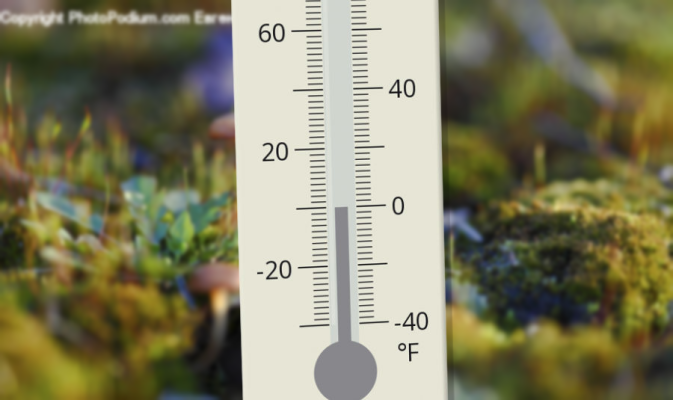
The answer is 0 °F
